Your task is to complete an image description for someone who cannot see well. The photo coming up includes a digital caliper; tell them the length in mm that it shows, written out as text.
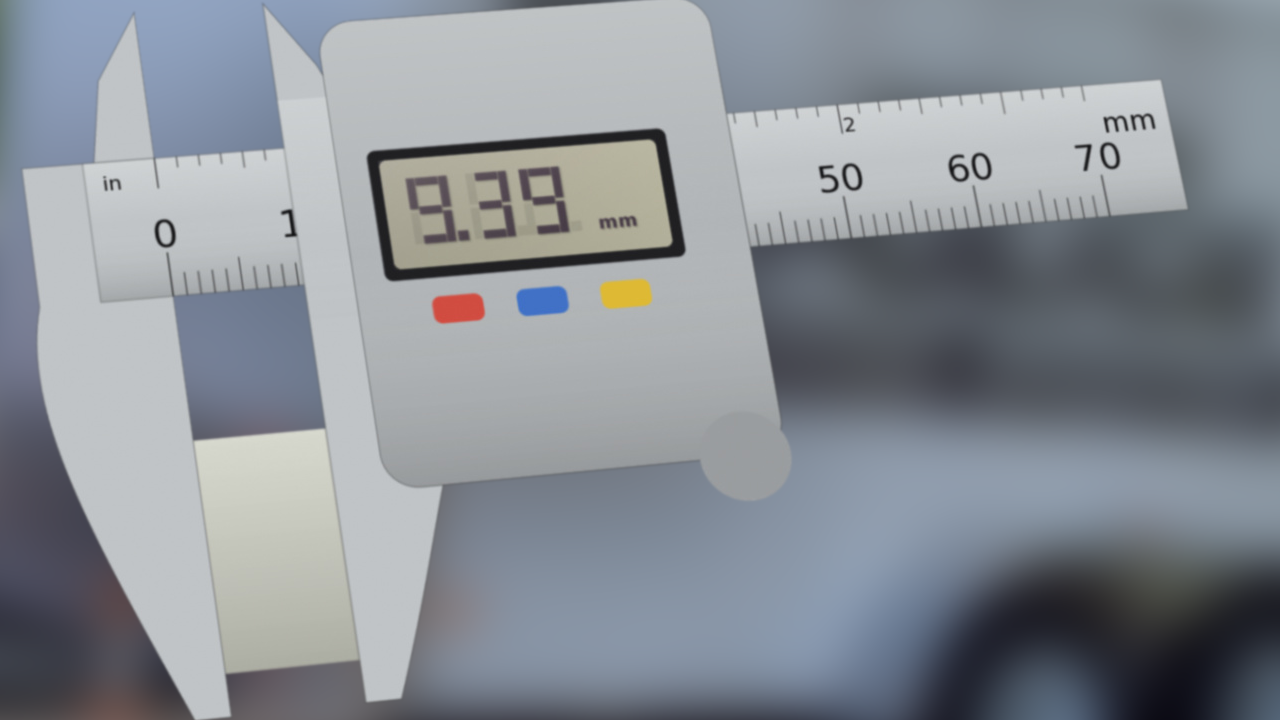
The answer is 9.39 mm
